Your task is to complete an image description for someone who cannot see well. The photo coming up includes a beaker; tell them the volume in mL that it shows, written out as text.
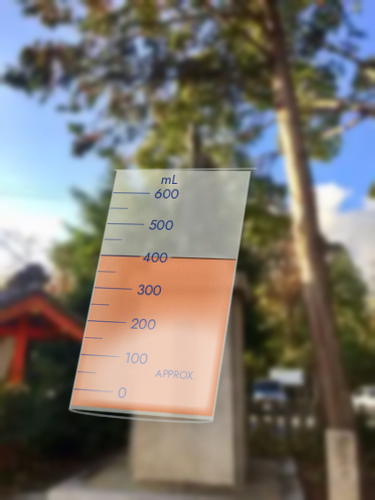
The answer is 400 mL
